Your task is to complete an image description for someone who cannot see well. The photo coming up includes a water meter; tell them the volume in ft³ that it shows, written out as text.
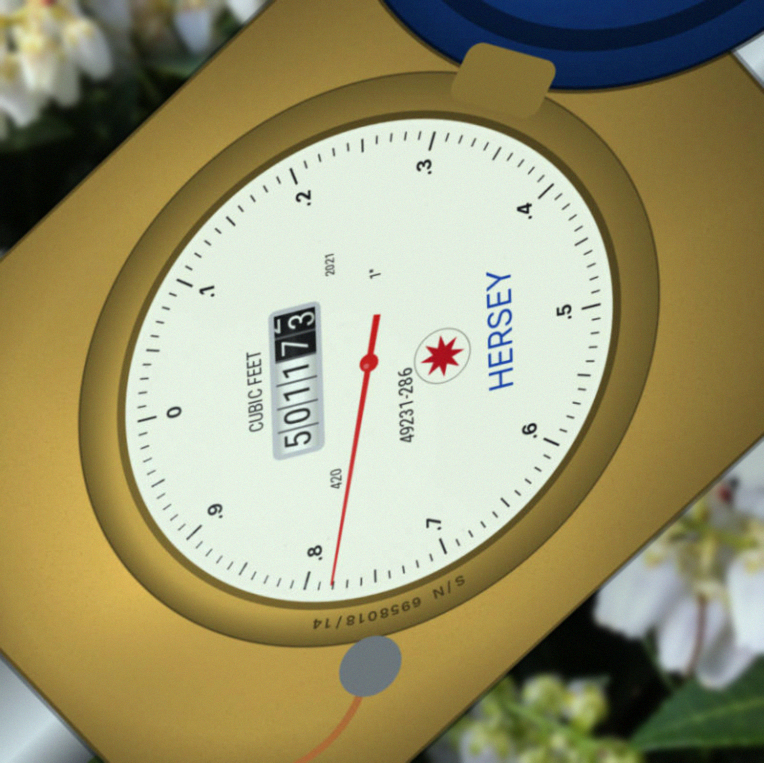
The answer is 501172.78 ft³
